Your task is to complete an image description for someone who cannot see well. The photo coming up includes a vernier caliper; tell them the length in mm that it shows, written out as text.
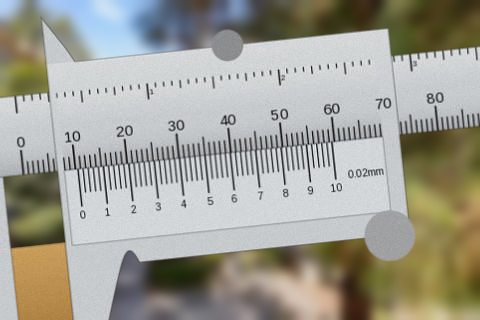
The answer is 10.5 mm
